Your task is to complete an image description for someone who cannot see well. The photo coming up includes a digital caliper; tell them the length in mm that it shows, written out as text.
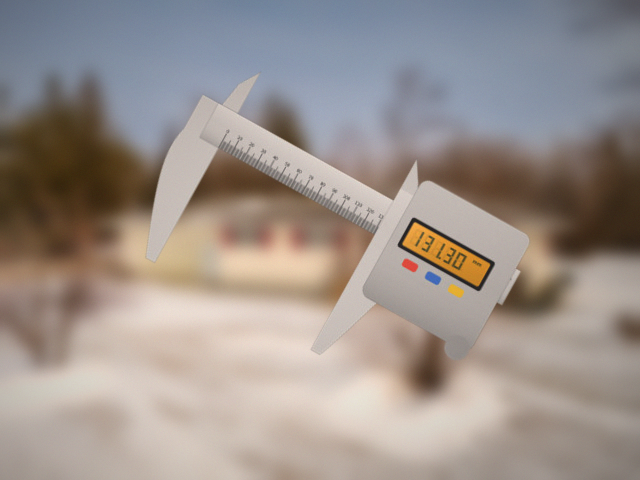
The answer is 131.30 mm
